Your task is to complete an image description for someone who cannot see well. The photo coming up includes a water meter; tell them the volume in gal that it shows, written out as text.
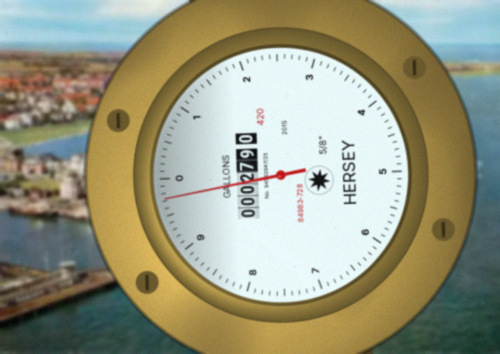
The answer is 2789.7 gal
